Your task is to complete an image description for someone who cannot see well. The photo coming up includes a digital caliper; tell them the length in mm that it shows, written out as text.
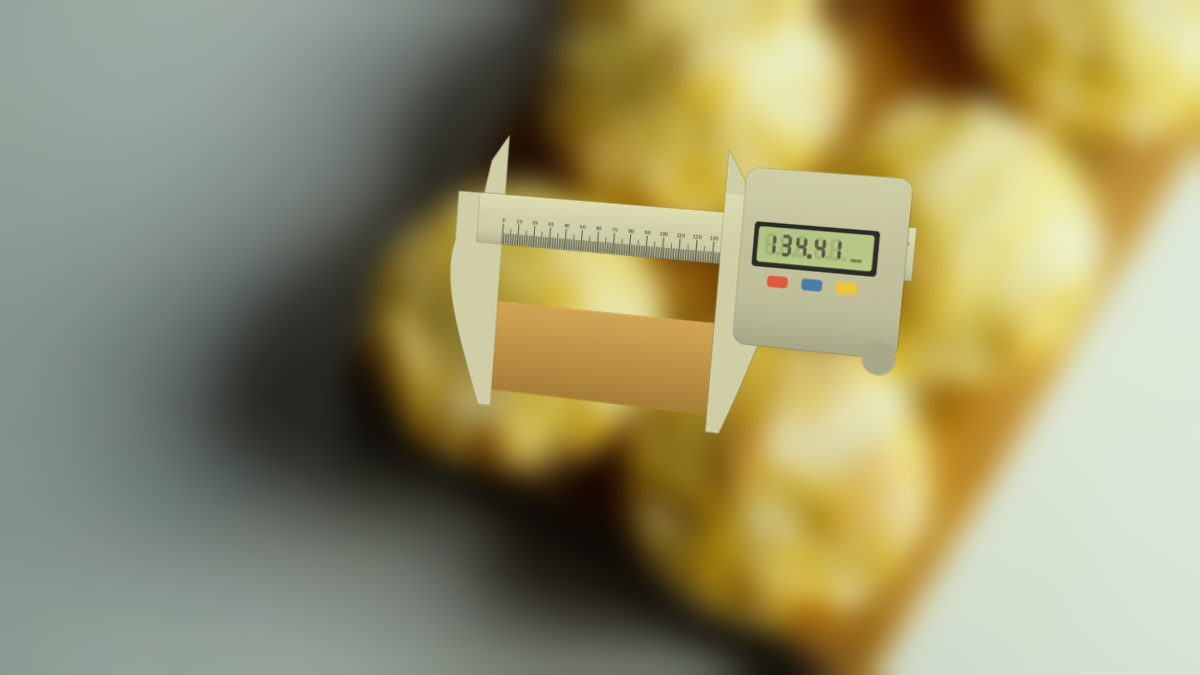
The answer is 134.41 mm
